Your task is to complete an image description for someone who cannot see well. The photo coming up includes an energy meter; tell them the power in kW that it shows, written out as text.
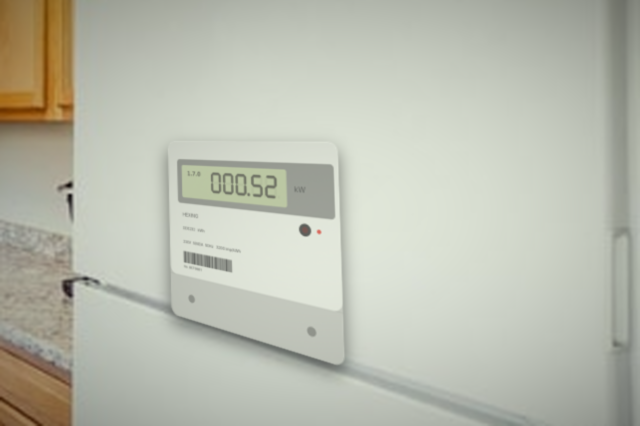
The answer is 0.52 kW
